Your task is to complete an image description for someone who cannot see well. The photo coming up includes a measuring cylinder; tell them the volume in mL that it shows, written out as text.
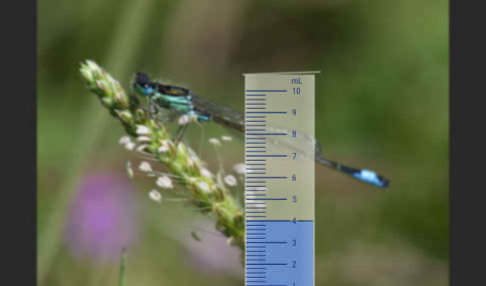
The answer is 4 mL
